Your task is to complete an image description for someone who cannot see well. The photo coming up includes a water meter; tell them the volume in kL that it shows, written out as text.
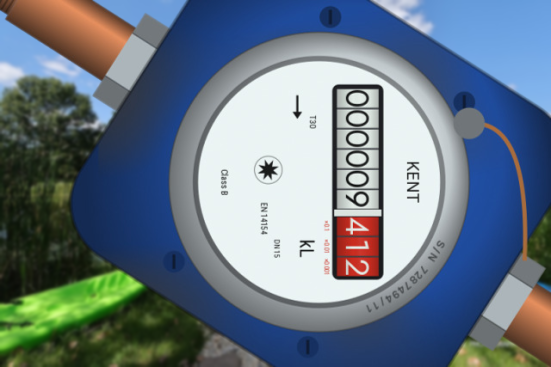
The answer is 9.412 kL
